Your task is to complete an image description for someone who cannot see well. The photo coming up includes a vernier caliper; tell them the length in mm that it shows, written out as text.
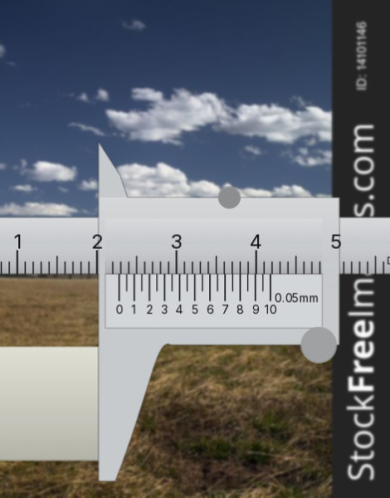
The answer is 22.8 mm
